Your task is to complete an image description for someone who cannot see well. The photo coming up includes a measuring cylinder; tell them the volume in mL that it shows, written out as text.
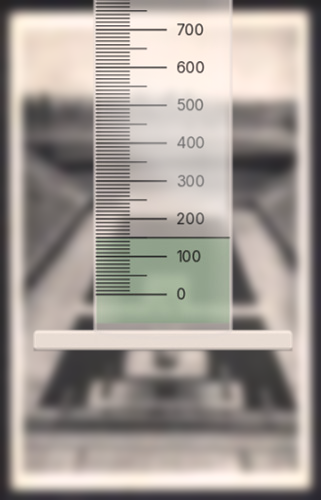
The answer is 150 mL
